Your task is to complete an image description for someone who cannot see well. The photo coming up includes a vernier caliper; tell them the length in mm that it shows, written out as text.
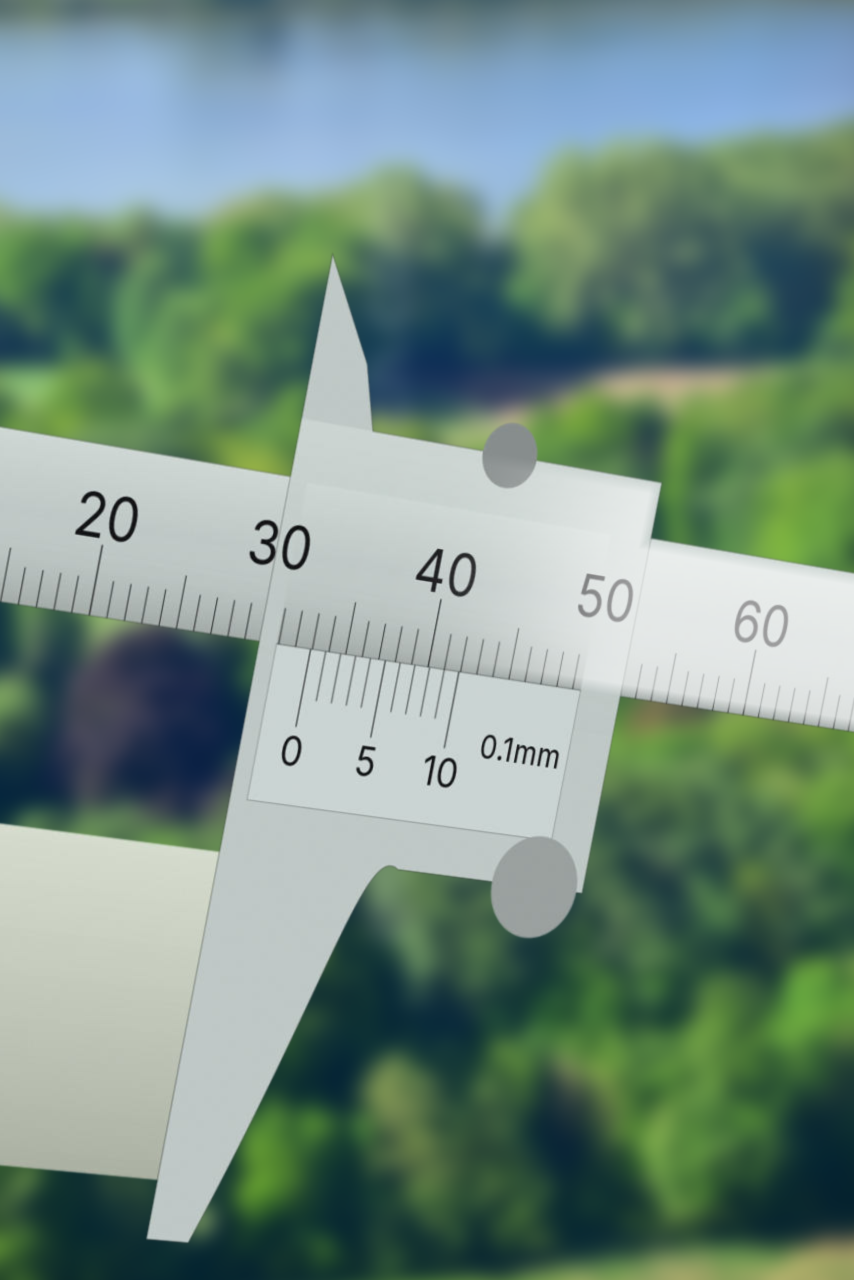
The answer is 32.9 mm
